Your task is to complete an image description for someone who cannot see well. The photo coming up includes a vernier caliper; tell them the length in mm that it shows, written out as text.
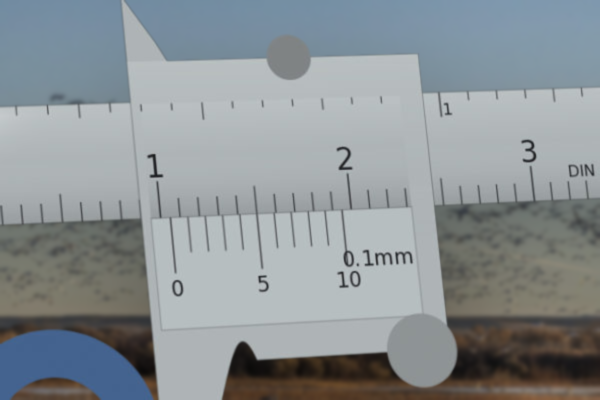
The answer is 10.5 mm
